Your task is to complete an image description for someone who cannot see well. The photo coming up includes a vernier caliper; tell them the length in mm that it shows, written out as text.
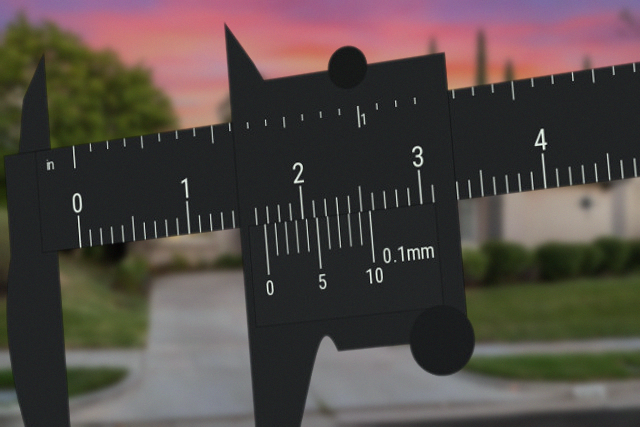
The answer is 16.7 mm
